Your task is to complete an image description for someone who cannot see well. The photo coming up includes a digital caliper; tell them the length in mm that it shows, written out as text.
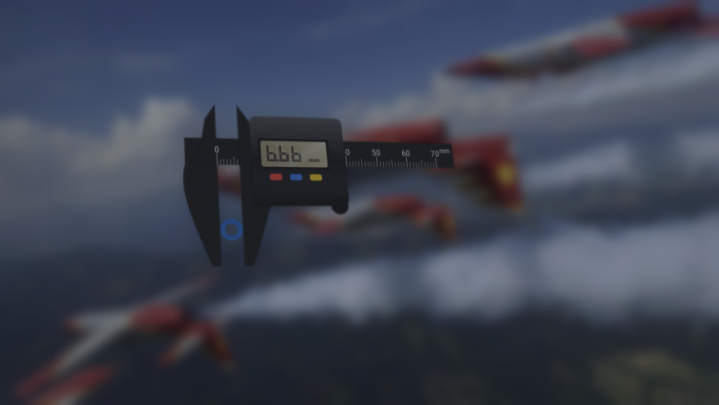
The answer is 6.66 mm
